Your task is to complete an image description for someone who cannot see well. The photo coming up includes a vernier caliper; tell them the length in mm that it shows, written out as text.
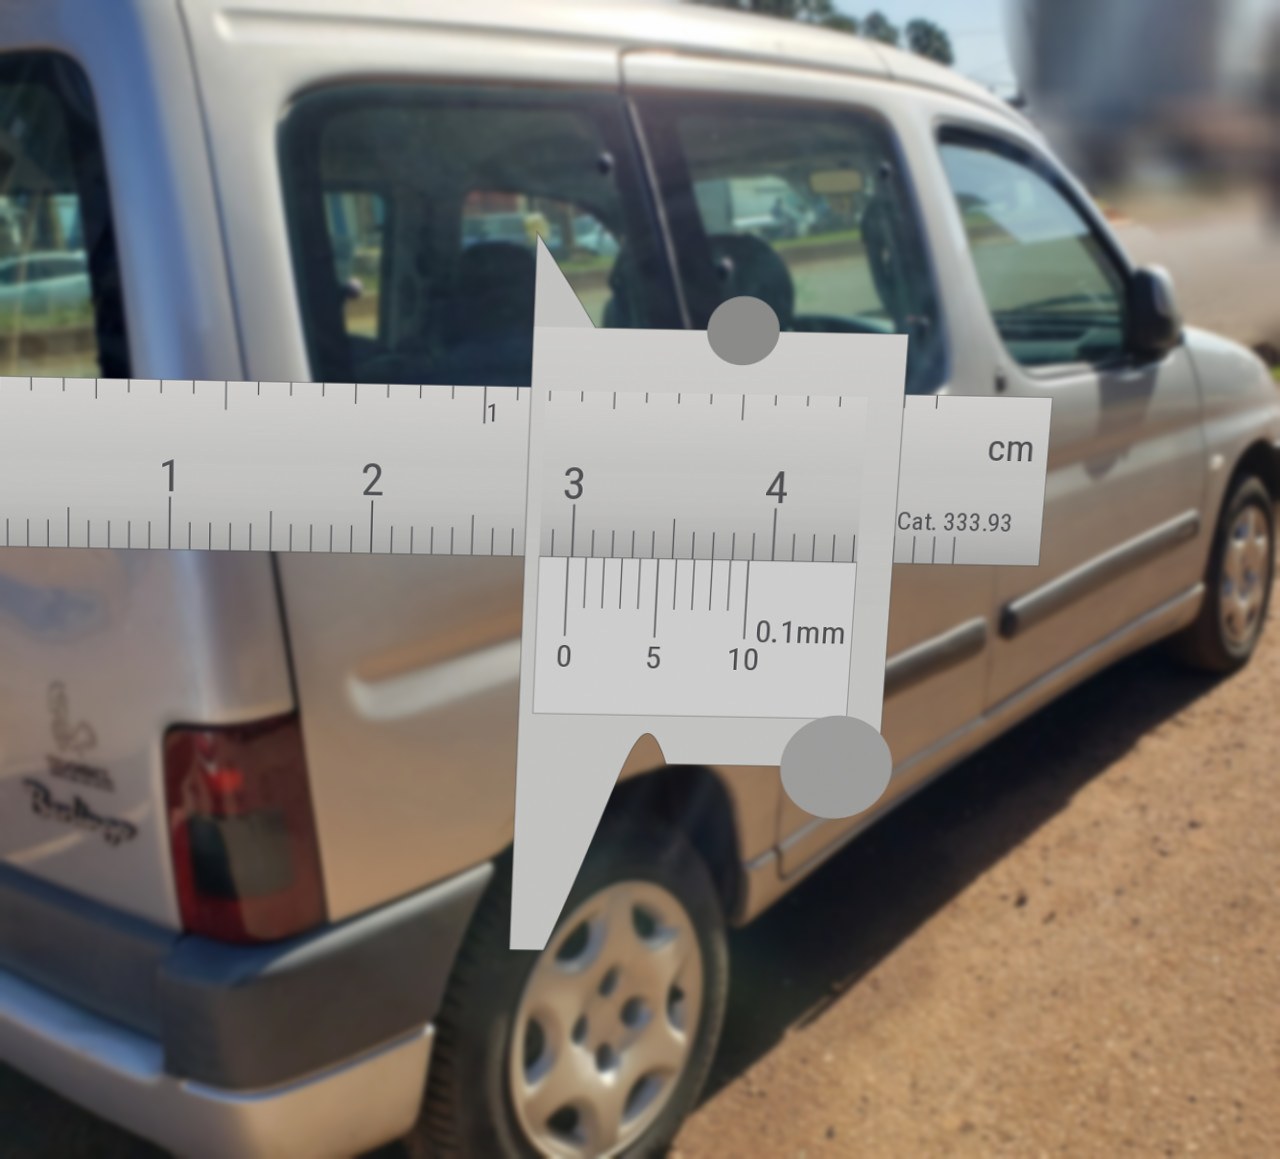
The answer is 29.8 mm
